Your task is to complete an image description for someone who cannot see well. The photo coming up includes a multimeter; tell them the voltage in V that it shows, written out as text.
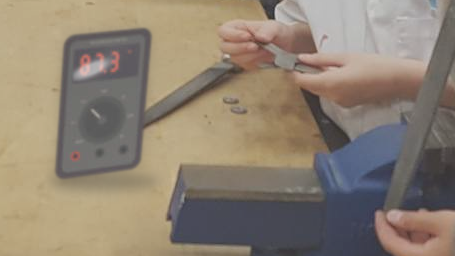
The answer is 87.3 V
